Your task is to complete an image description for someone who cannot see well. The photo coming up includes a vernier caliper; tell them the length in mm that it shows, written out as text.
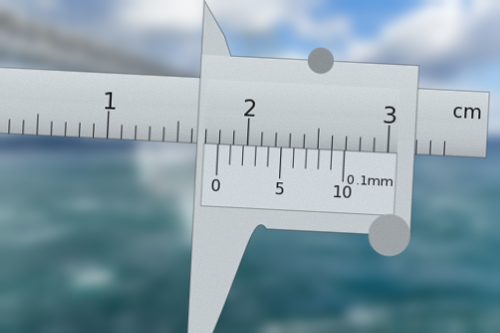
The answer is 17.9 mm
